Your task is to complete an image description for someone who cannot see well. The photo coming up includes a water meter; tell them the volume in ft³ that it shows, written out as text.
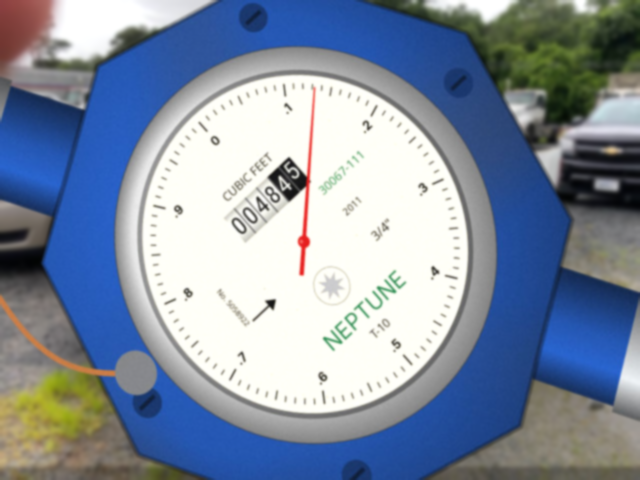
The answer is 4845.13 ft³
